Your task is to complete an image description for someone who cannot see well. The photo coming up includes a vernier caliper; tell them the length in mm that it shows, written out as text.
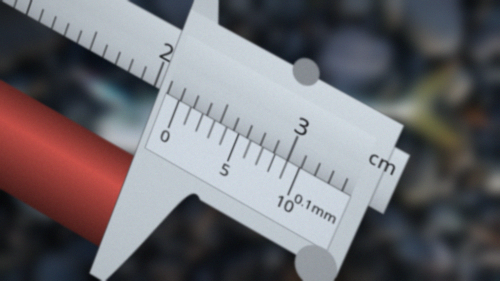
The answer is 21.9 mm
